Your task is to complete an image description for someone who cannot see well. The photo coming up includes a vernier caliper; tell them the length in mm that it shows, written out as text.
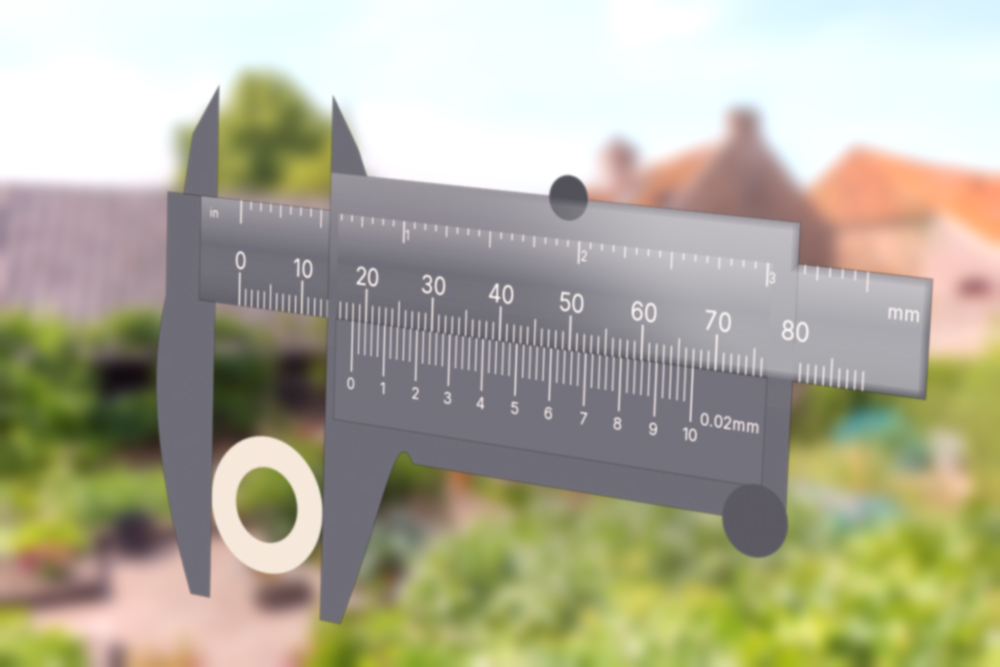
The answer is 18.0 mm
